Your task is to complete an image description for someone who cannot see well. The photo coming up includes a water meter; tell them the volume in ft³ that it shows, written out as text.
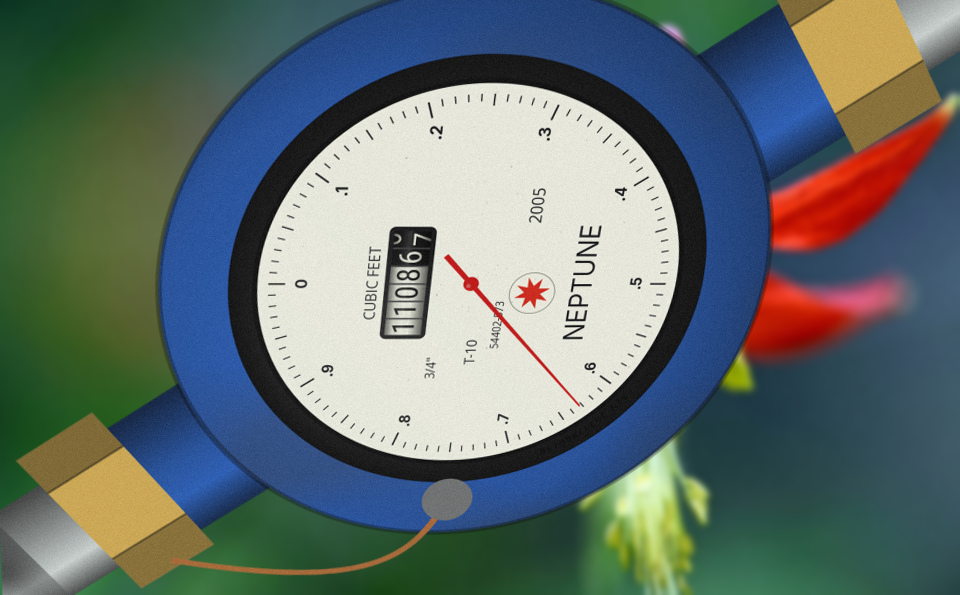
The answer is 110866.63 ft³
